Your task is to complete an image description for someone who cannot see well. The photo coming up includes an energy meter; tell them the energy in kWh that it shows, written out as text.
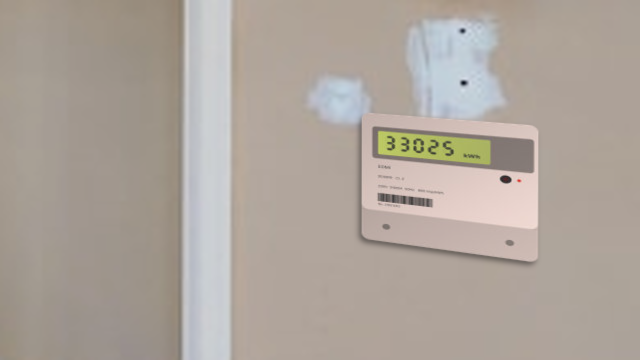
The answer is 33025 kWh
